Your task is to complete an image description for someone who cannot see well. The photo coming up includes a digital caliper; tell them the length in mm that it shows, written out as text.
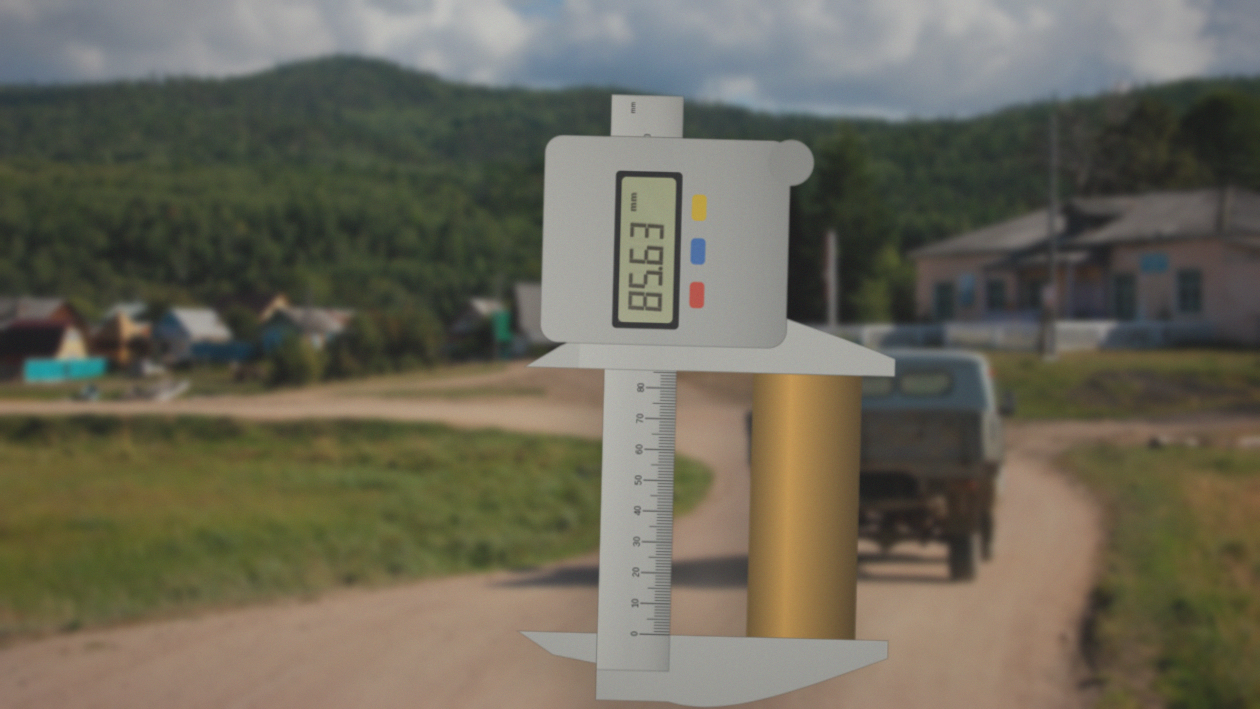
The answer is 85.63 mm
